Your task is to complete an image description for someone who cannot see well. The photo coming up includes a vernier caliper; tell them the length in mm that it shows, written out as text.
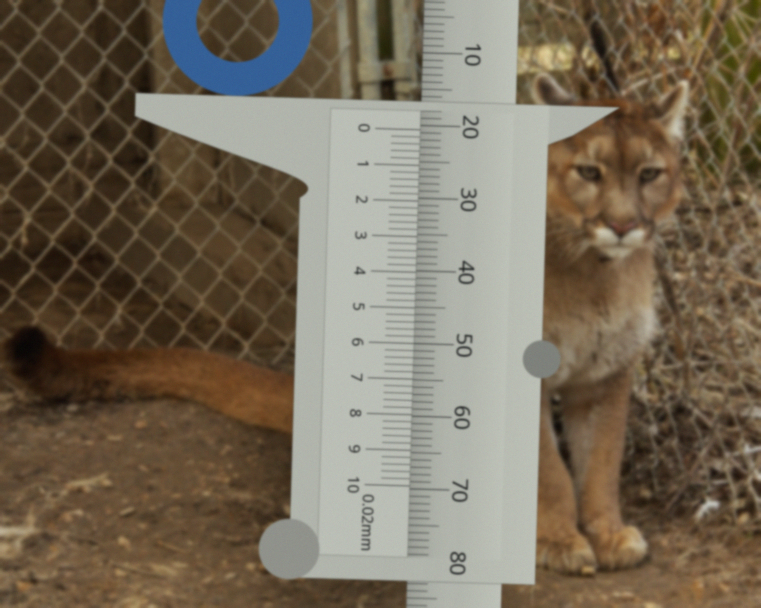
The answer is 20.6 mm
